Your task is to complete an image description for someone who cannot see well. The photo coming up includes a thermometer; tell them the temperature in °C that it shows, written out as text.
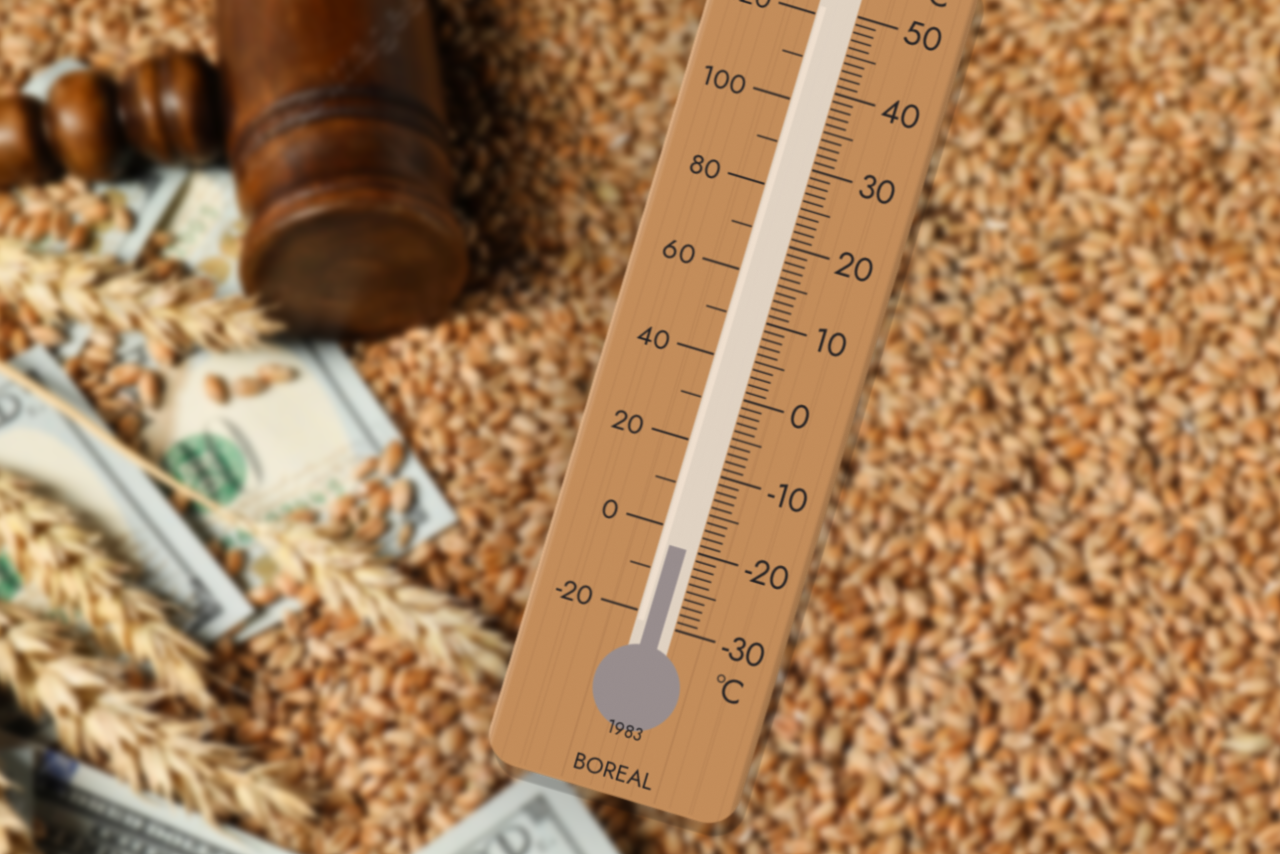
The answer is -20 °C
